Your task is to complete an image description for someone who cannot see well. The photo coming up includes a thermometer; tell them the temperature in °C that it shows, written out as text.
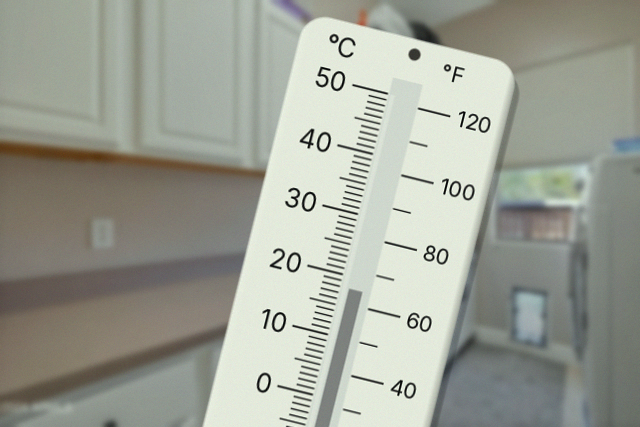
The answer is 18 °C
